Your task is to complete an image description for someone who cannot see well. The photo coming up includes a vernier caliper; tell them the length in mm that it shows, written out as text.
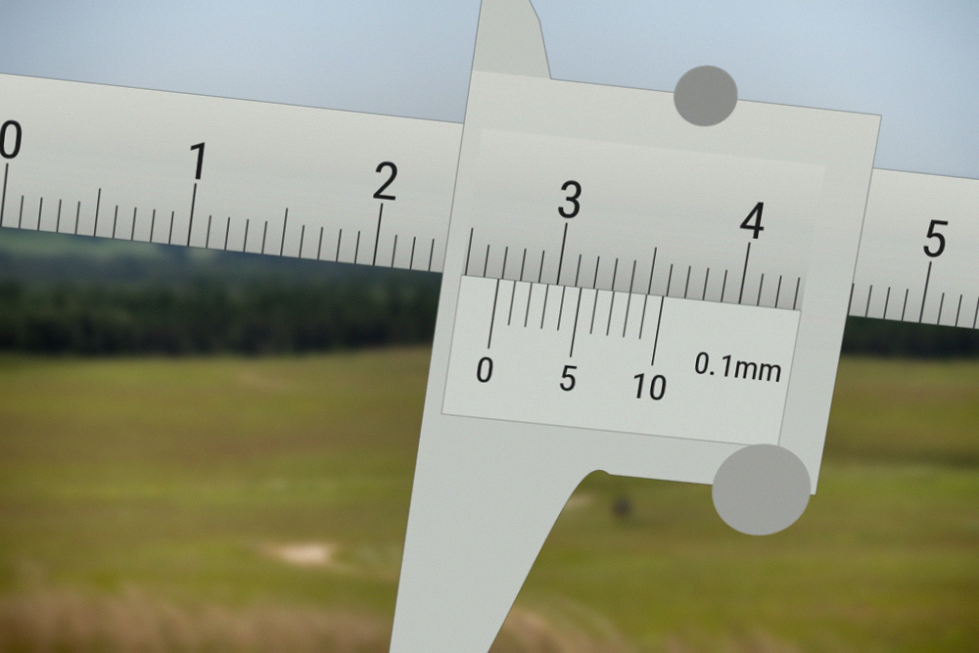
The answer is 26.8 mm
